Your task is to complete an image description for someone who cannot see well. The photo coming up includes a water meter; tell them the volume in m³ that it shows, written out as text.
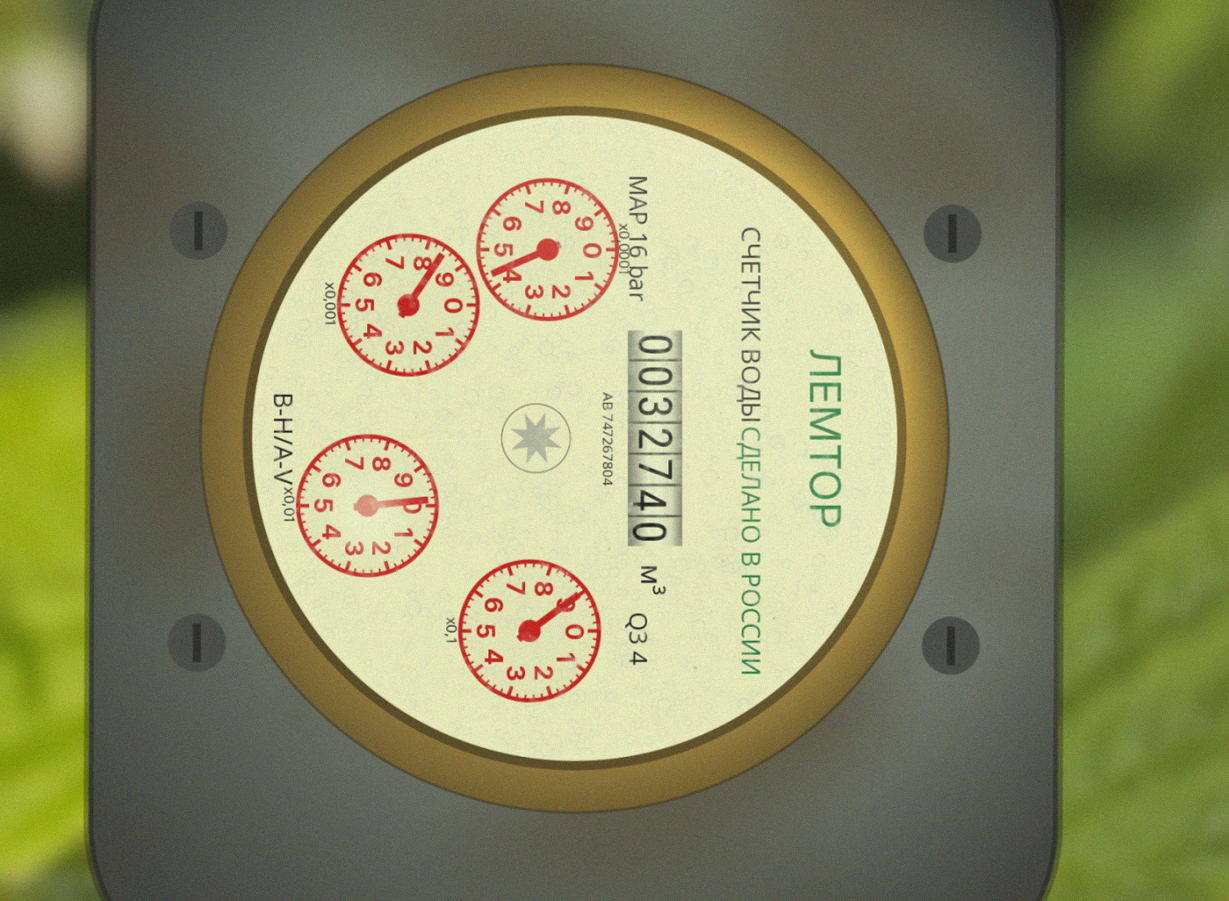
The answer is 32739.8984 m³
